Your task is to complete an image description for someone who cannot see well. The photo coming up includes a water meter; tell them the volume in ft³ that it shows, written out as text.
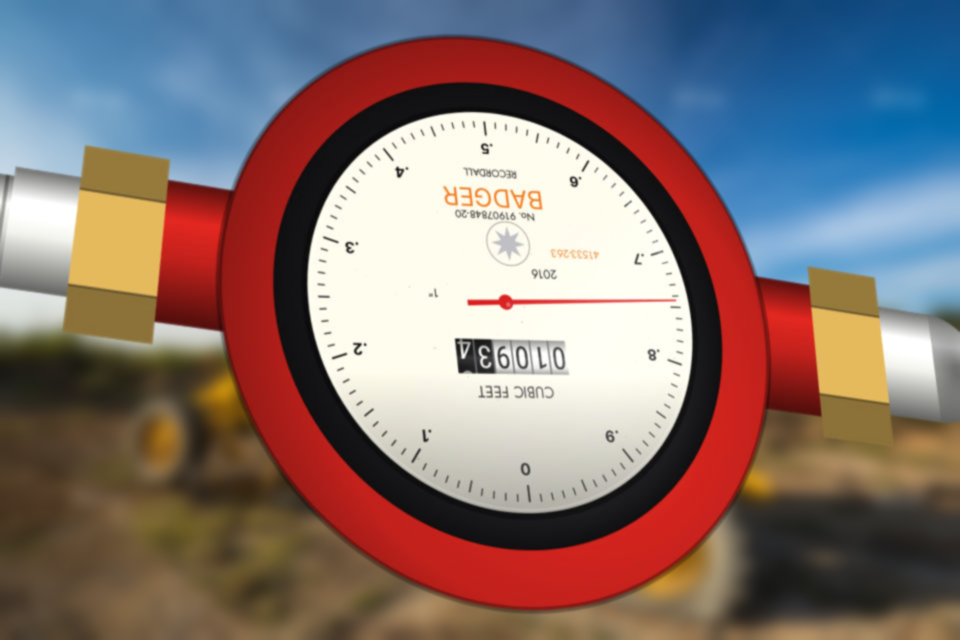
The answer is 10933.74 ft³
